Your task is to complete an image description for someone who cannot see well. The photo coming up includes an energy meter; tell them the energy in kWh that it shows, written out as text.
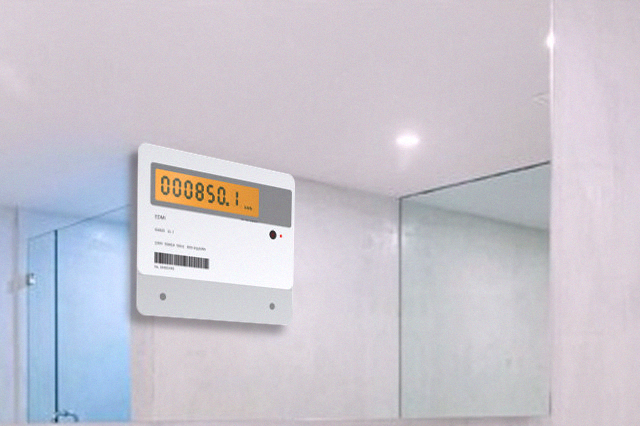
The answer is 850.1 kWh
